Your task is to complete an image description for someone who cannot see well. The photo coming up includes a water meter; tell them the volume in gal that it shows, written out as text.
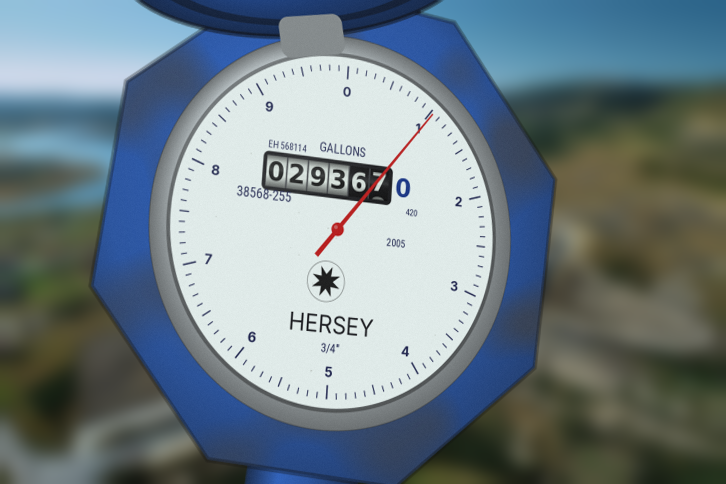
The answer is 293671.0 gal
